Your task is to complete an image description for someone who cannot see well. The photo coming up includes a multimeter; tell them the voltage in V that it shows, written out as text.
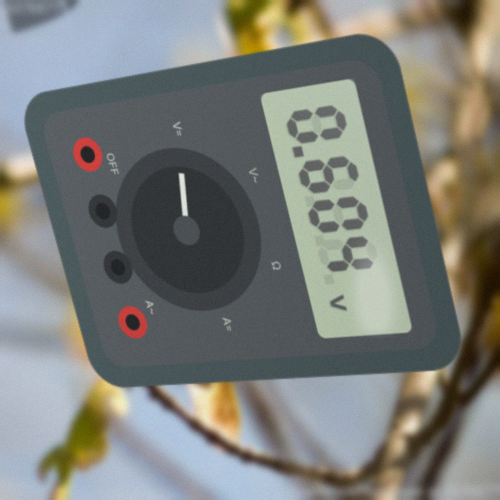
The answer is 0.604 V
